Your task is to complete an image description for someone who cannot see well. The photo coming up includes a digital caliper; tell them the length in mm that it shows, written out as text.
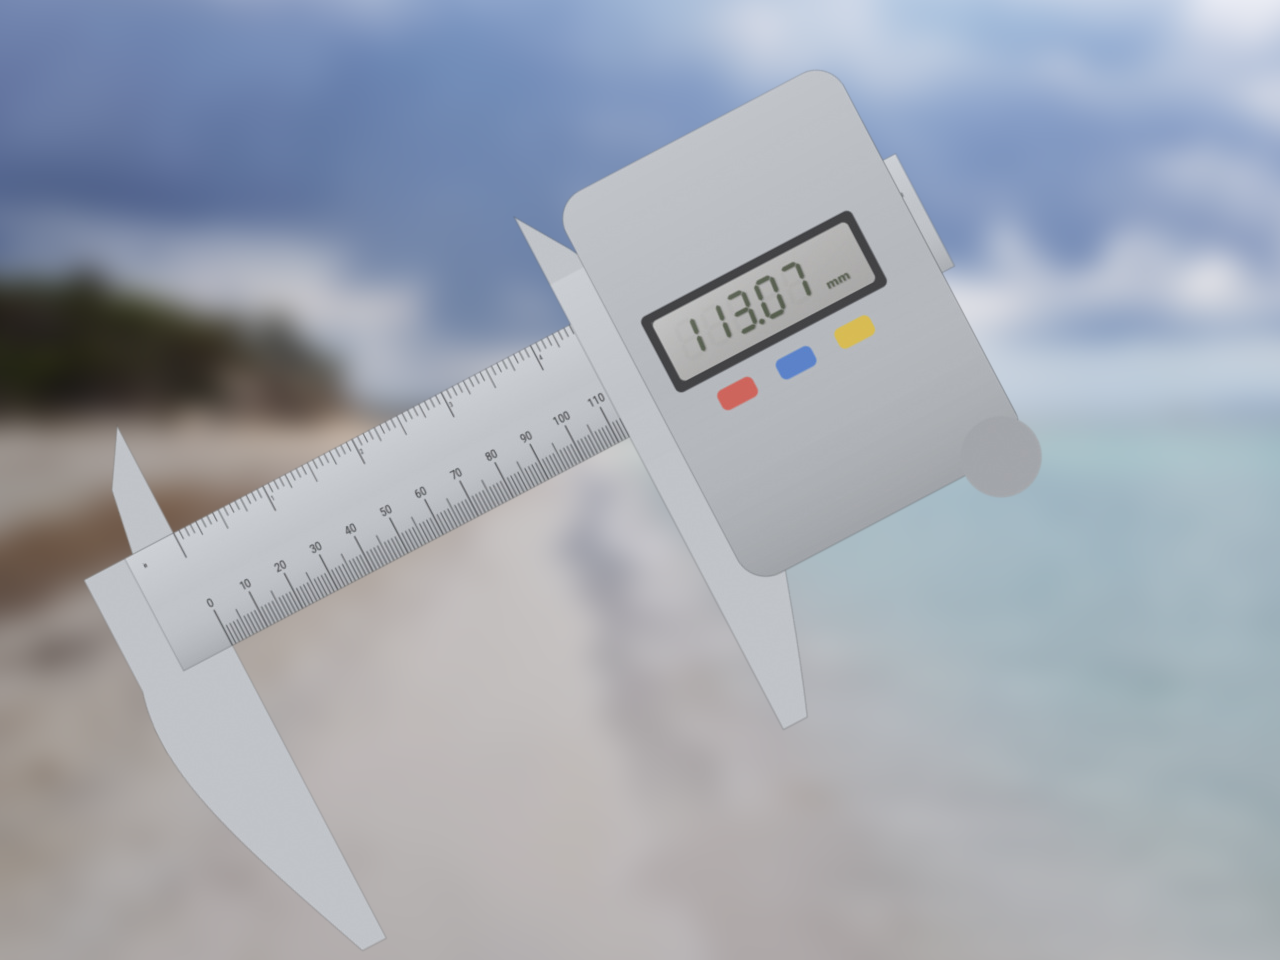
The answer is 113.07 mm
